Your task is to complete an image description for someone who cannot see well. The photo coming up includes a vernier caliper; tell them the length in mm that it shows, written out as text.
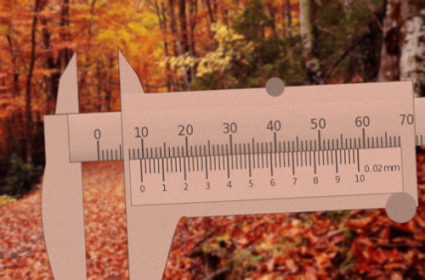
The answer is 9.5 mm
